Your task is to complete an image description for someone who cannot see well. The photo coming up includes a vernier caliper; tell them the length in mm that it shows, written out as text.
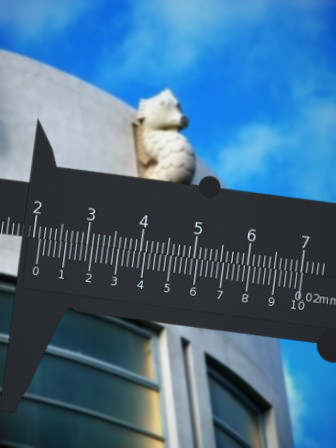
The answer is 21.2 mm
